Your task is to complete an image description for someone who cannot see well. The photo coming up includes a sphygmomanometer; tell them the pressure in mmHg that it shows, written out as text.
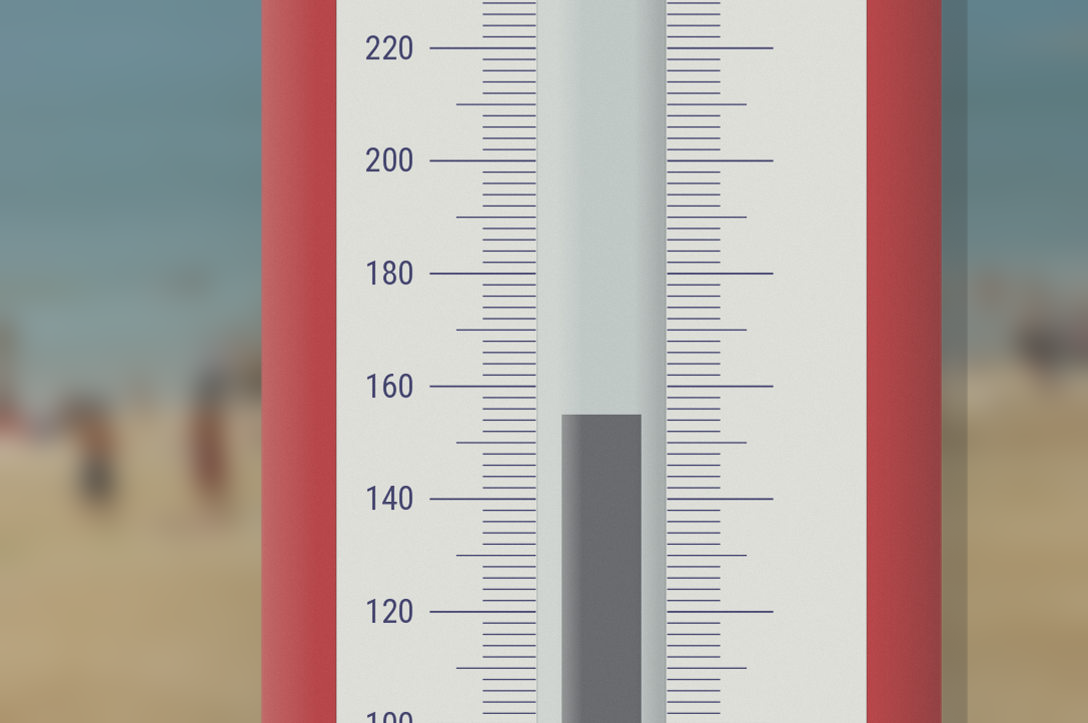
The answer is 155 mmHg
